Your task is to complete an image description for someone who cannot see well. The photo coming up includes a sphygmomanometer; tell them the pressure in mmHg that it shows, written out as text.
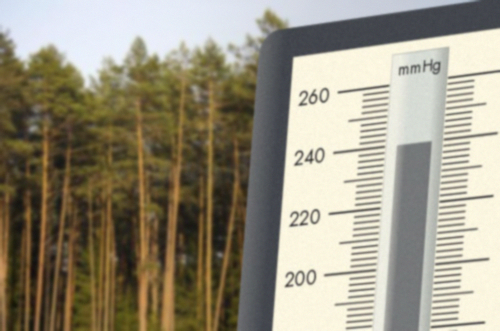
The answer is 240 mmHg
